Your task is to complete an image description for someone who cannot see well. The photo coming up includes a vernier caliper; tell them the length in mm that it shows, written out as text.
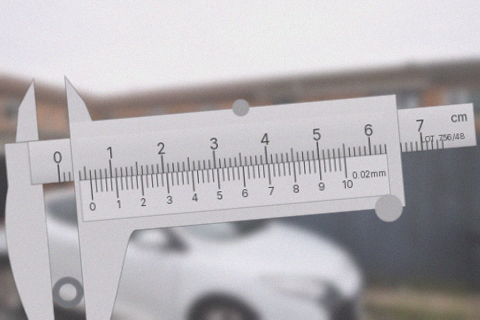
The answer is 6.0 mm
